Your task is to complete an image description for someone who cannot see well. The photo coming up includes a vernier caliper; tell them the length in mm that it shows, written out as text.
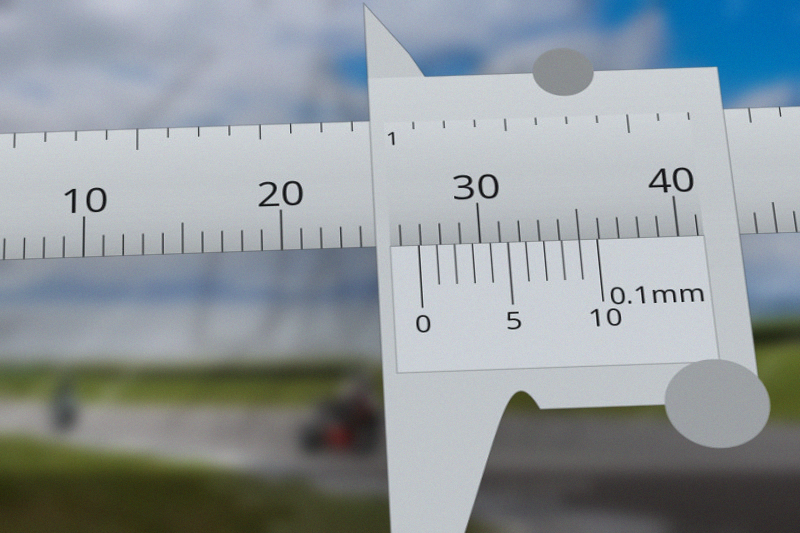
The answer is 26.9 mm
